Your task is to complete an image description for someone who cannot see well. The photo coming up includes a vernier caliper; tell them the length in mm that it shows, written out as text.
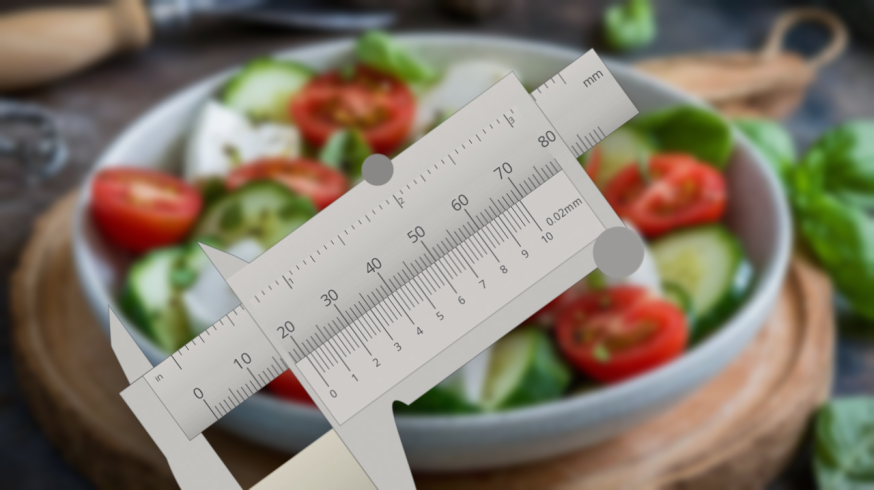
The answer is 20.2 mm
